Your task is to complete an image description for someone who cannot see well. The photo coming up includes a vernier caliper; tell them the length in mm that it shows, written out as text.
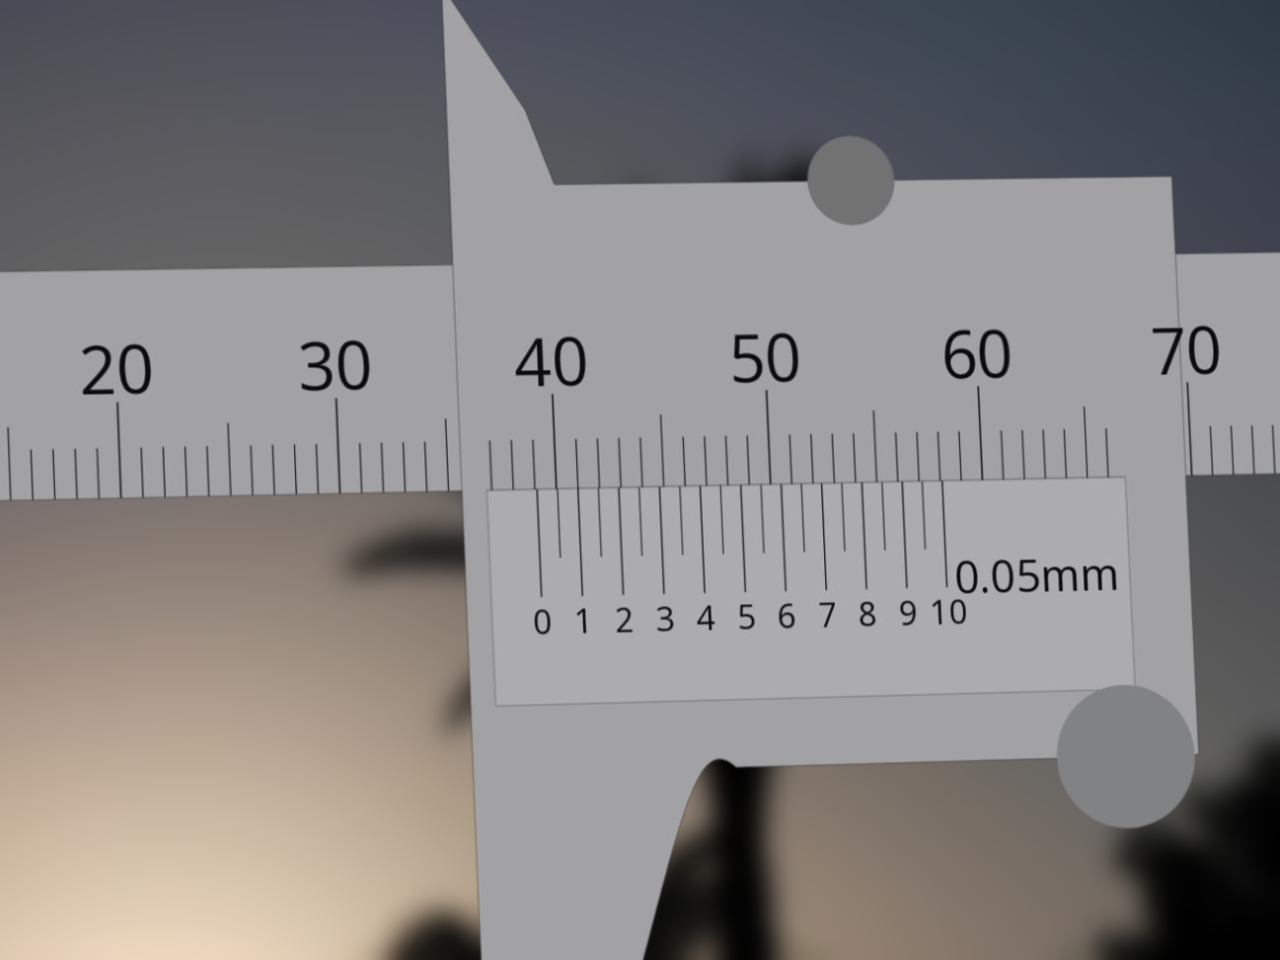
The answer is 39.1 mm
